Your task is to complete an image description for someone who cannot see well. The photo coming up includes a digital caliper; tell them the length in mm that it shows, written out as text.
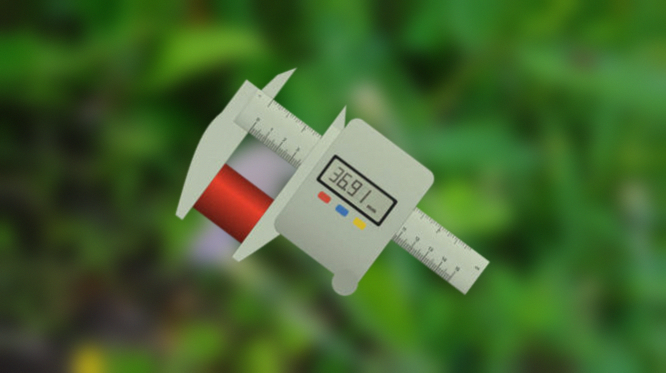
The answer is 36.91 mm
